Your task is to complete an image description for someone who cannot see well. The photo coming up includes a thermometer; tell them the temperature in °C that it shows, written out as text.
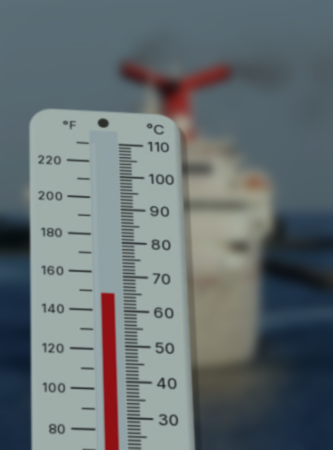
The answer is 65 °C
